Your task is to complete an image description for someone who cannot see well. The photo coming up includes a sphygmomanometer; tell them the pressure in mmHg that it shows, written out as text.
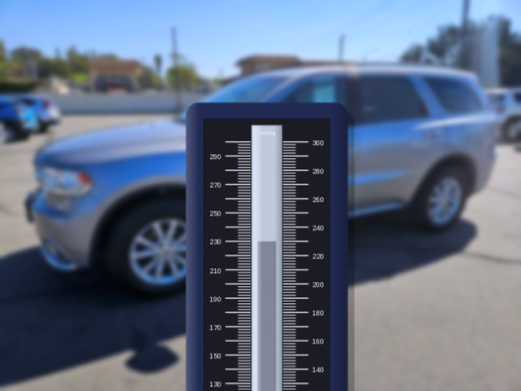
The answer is 230 mmHg
